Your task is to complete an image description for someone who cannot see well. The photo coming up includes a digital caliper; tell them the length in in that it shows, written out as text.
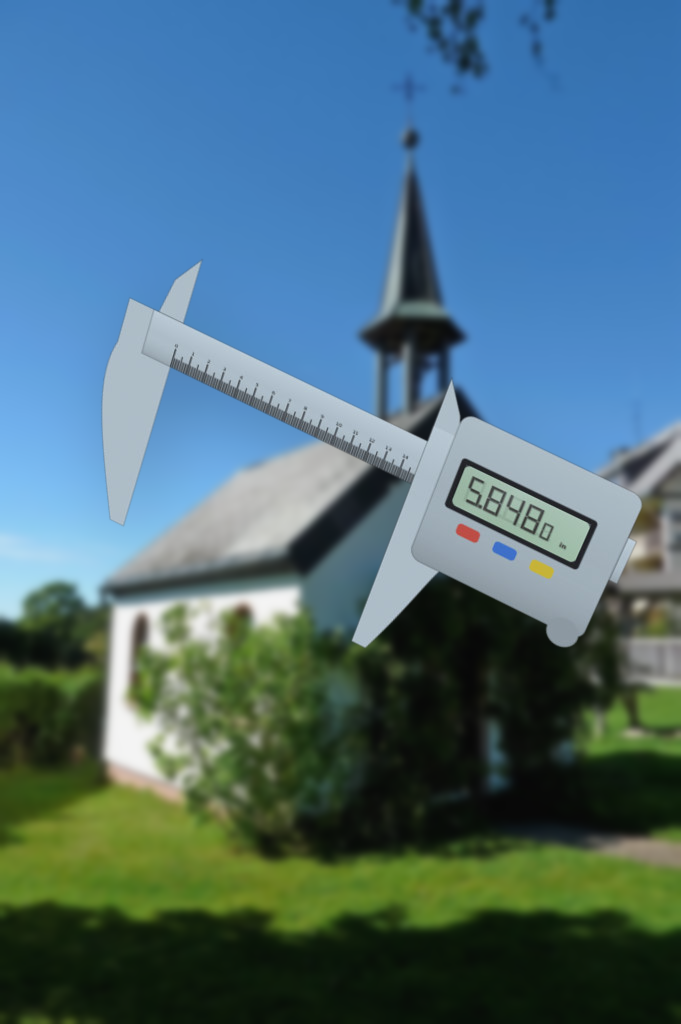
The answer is 5.8480 in
